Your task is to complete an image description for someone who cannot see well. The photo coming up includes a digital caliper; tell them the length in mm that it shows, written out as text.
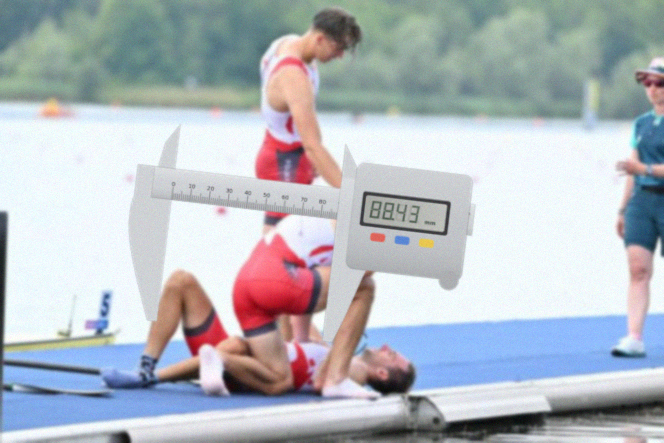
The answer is 88.43 mm
